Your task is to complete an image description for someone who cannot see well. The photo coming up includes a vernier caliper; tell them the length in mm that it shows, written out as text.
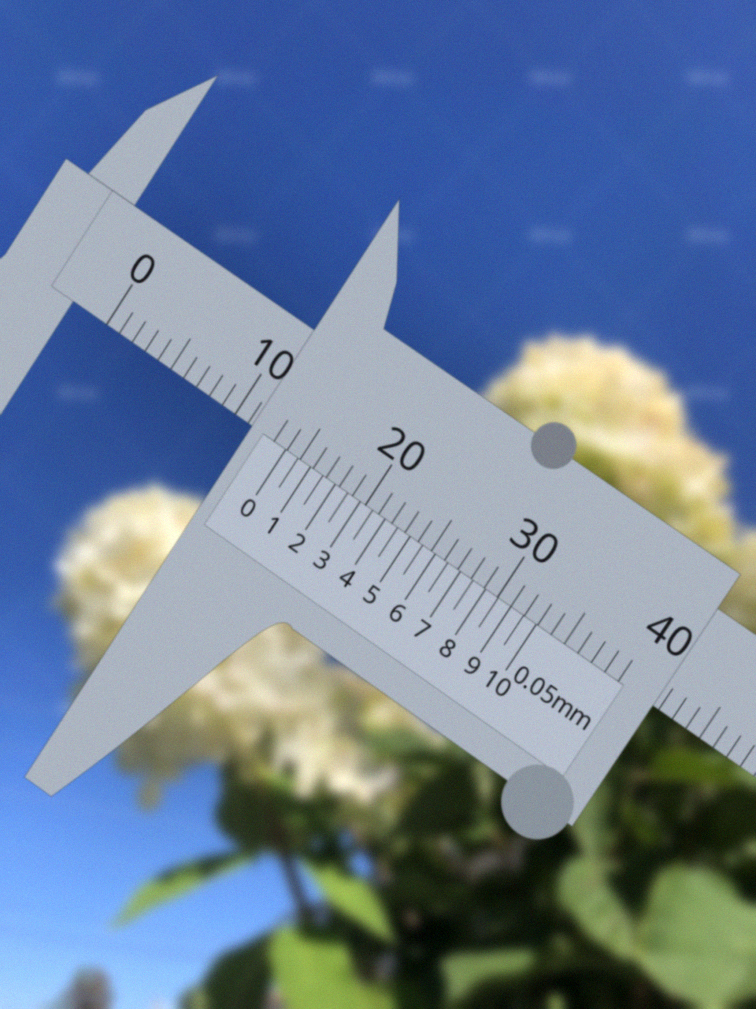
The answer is 13.9 mm
